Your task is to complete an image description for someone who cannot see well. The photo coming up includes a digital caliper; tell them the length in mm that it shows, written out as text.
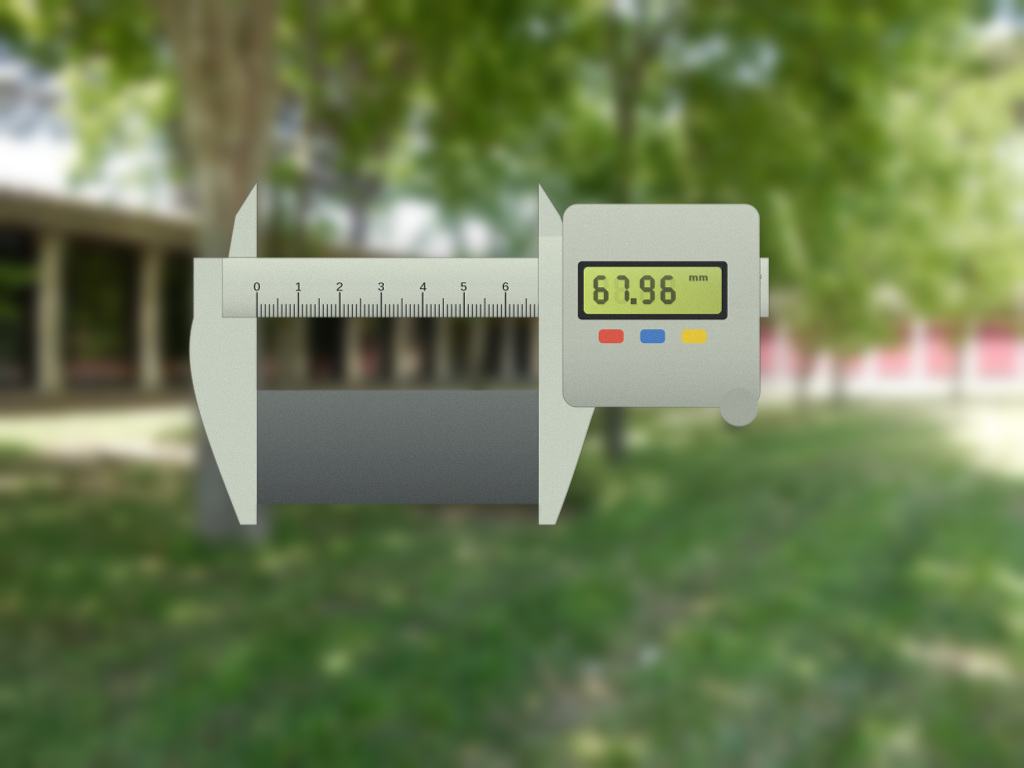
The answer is 67.96 mm
